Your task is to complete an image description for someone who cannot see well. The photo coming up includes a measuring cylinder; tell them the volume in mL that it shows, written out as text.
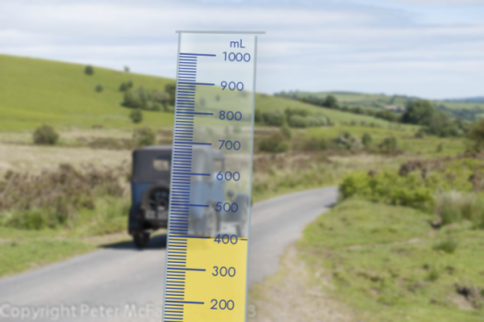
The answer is 400 mL
